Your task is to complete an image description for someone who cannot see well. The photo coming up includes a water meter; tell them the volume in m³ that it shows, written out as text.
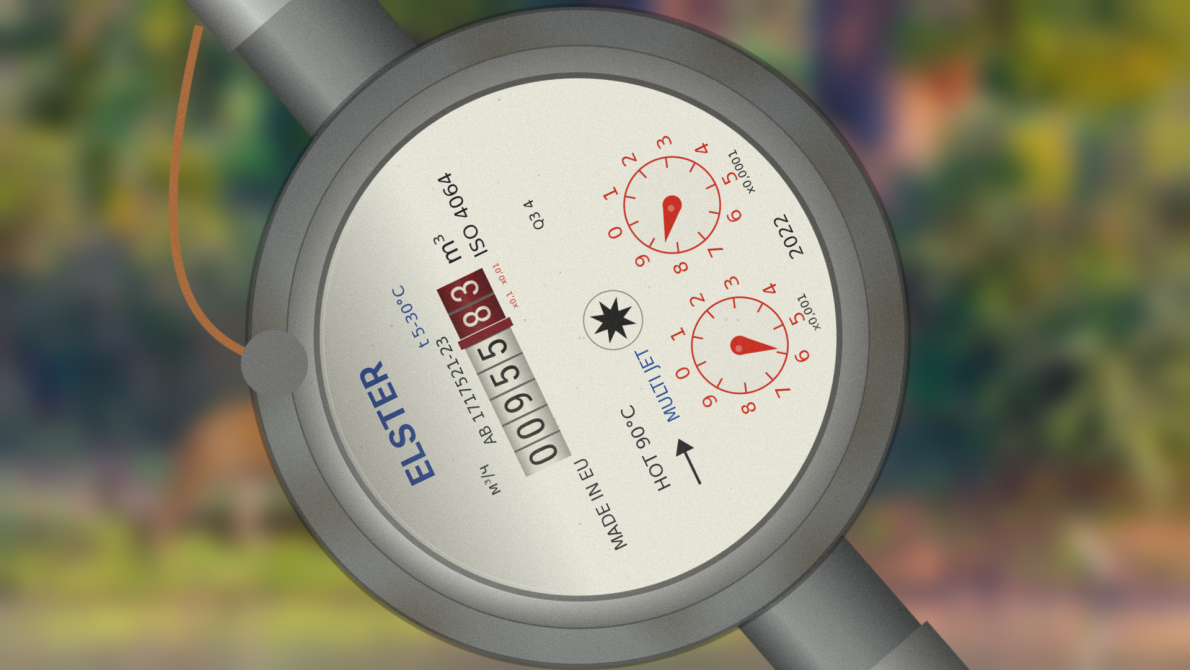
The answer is 955.8358 m³
